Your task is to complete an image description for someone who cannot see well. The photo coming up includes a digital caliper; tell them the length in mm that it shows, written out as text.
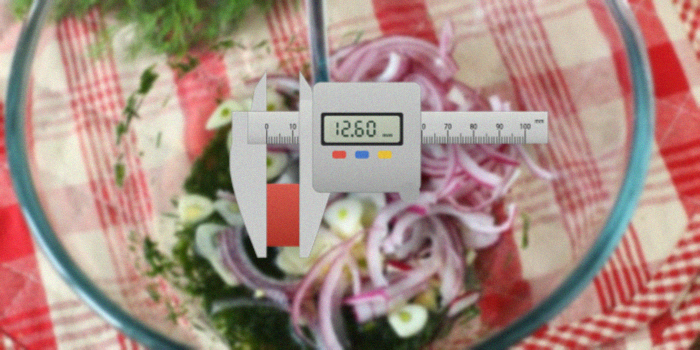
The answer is 12.60 mm
